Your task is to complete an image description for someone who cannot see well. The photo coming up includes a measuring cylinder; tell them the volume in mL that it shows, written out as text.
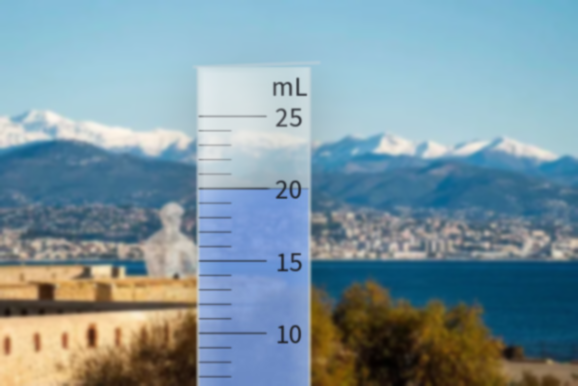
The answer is 20 mL
